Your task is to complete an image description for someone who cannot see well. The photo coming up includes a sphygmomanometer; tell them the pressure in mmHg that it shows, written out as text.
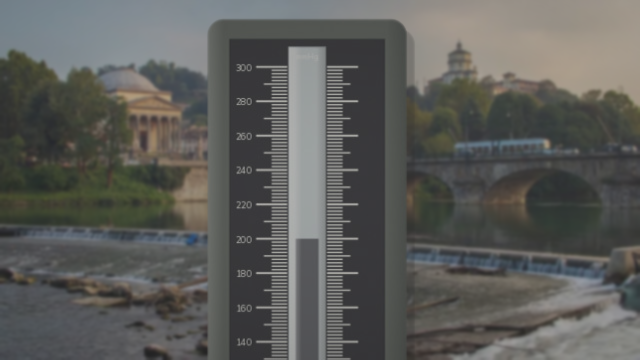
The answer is 200 mmHg
